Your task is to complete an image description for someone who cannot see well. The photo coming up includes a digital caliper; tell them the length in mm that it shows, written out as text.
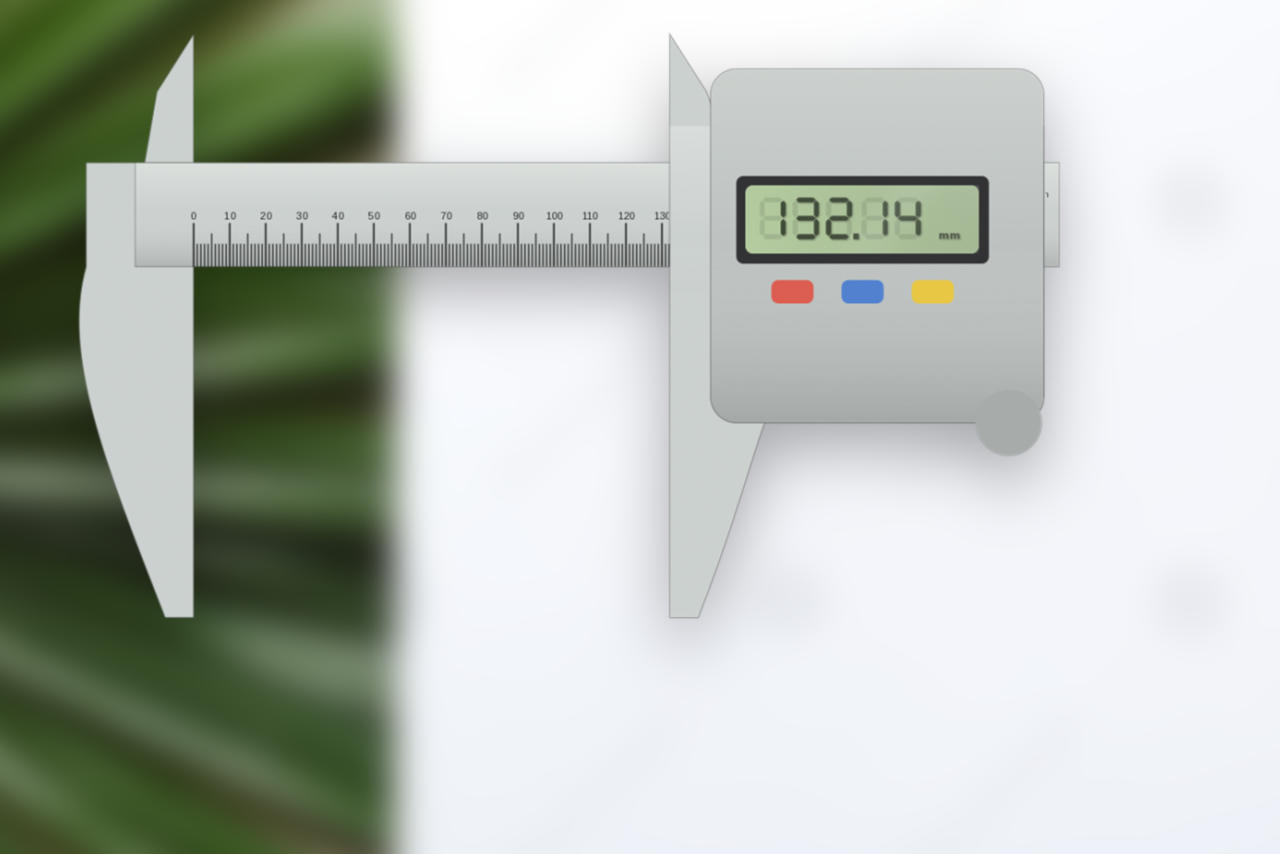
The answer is 132.14 mm
